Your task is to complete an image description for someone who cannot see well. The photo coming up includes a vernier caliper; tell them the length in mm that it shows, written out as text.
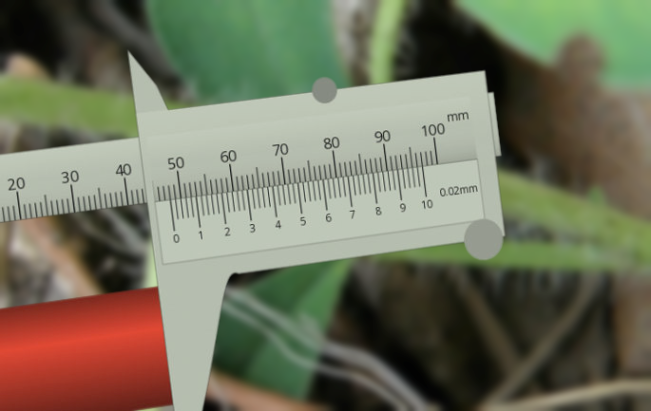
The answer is 48.0 mm
